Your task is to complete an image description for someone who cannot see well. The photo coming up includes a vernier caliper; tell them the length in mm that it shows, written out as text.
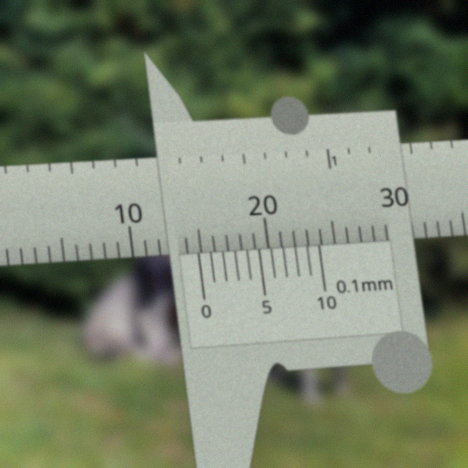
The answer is 14.8 mm
